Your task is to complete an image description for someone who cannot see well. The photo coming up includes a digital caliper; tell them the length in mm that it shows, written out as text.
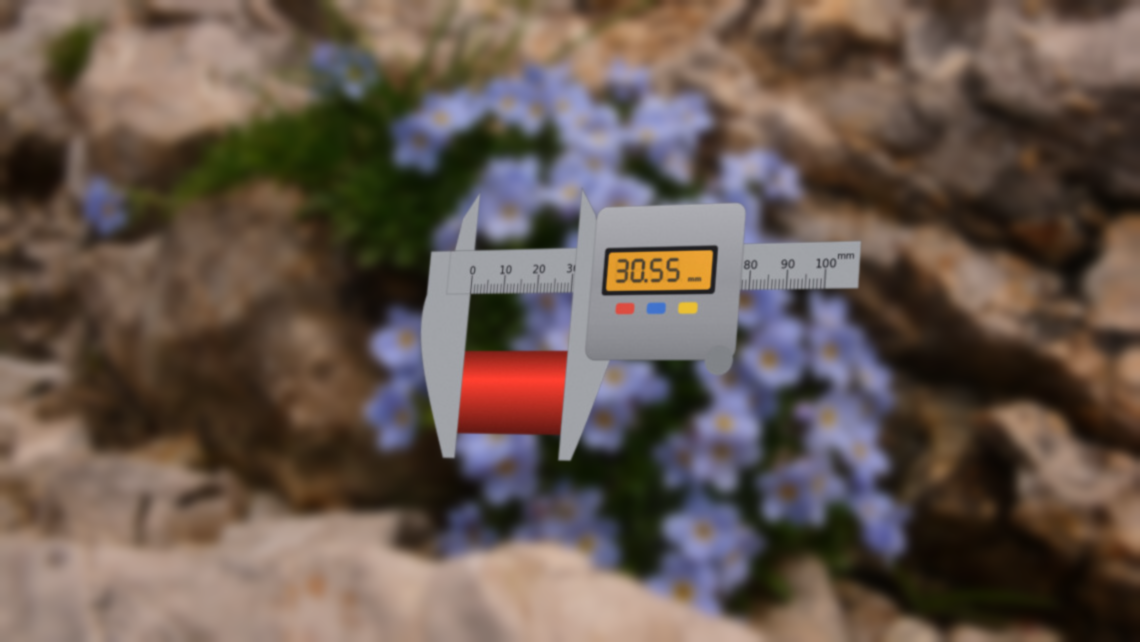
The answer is 30.55 mm
